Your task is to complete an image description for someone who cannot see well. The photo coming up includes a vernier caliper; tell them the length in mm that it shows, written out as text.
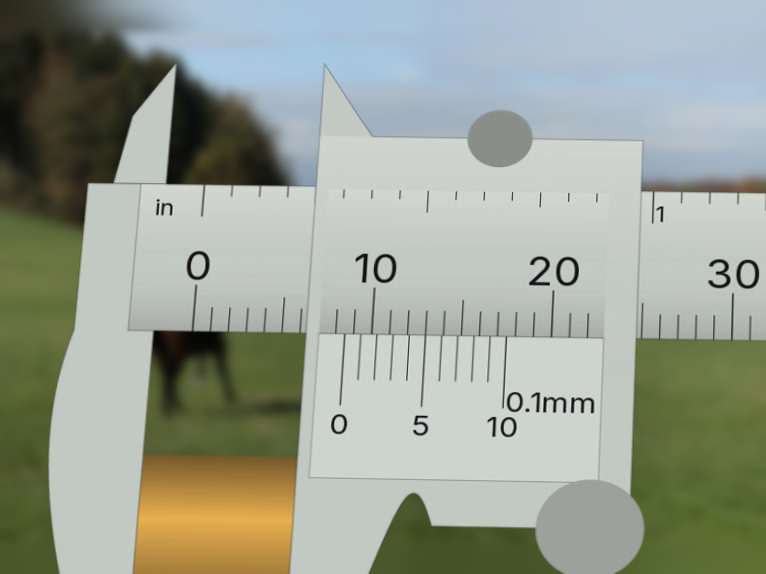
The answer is 8.5 mm
